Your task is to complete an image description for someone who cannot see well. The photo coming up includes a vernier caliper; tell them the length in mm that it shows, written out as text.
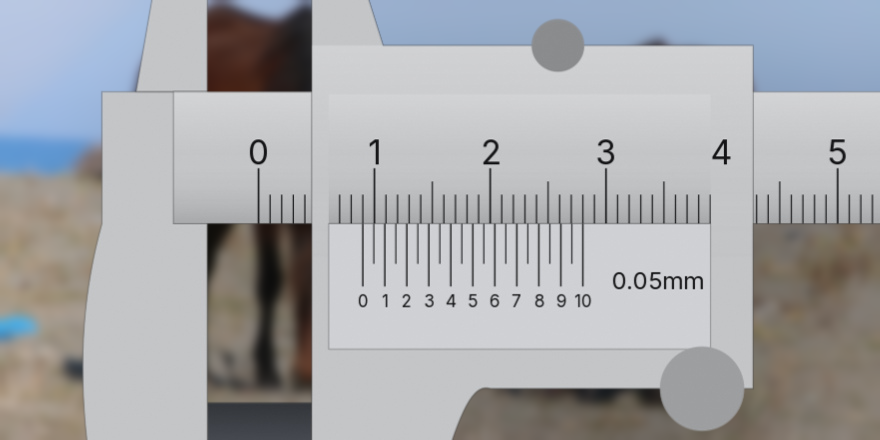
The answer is 9.0 mm
